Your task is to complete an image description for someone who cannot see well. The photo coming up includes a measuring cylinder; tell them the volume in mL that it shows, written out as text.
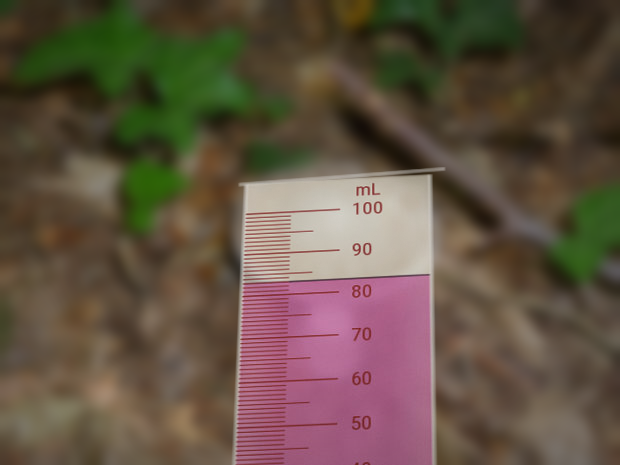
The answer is 83 mL
